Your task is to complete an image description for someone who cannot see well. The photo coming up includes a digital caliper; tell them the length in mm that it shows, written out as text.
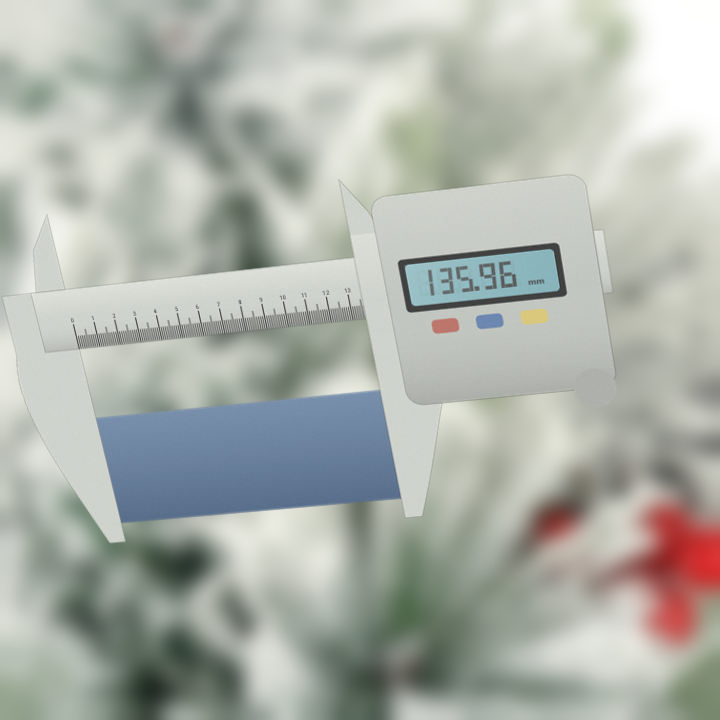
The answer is 135.96 mm
